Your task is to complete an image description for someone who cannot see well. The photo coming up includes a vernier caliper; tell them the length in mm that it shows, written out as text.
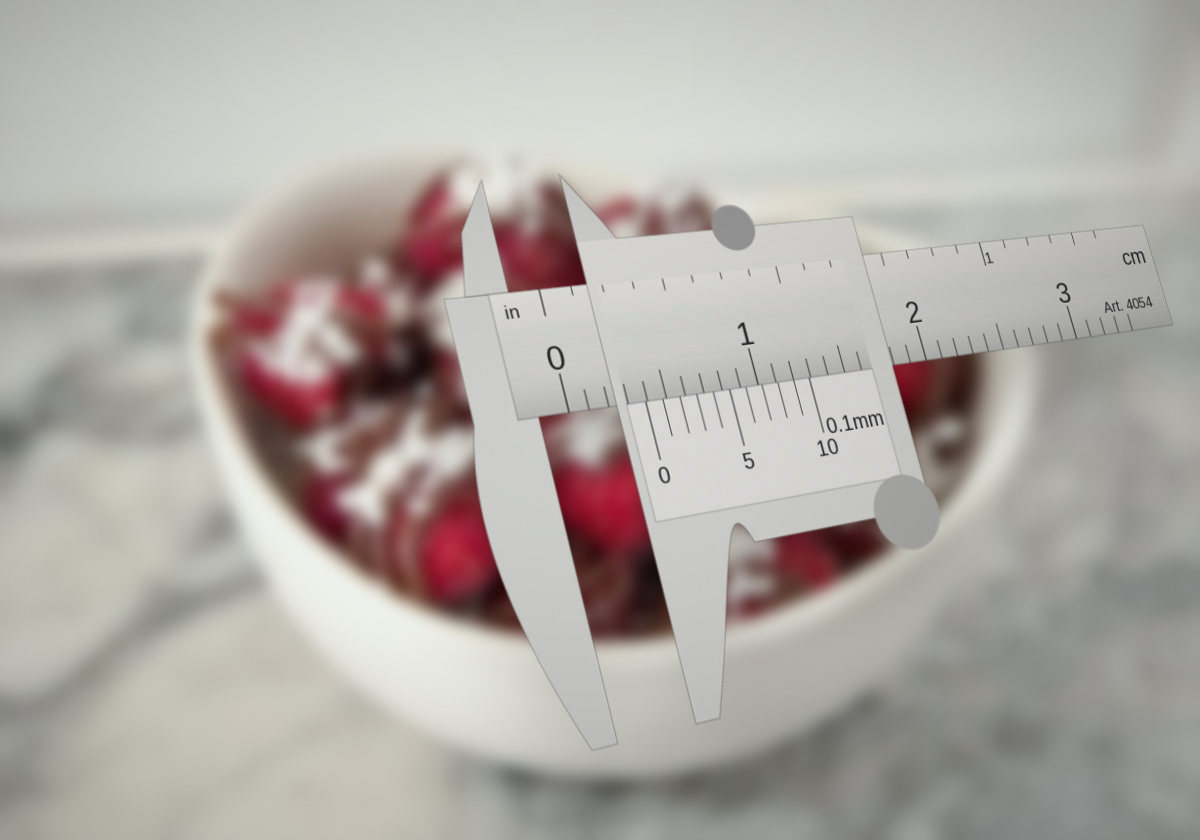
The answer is 3.9 mm
